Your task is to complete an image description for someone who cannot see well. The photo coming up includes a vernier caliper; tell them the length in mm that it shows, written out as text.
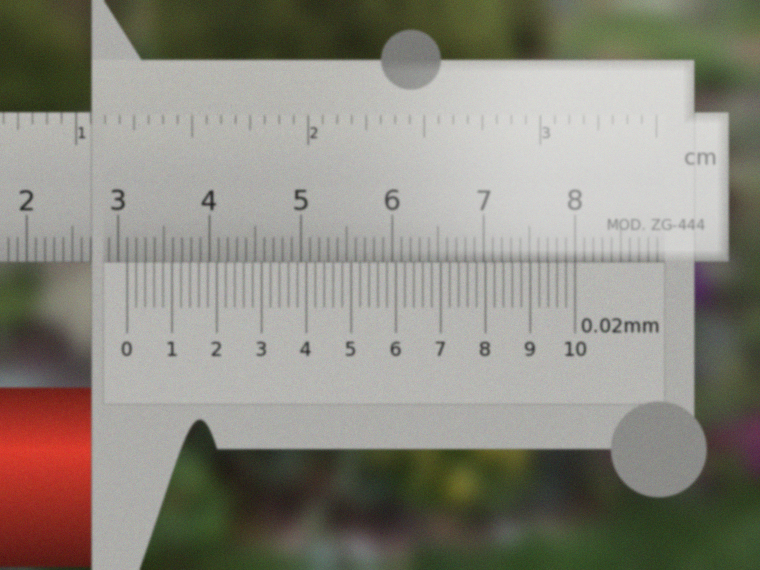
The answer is 31.0 mm
